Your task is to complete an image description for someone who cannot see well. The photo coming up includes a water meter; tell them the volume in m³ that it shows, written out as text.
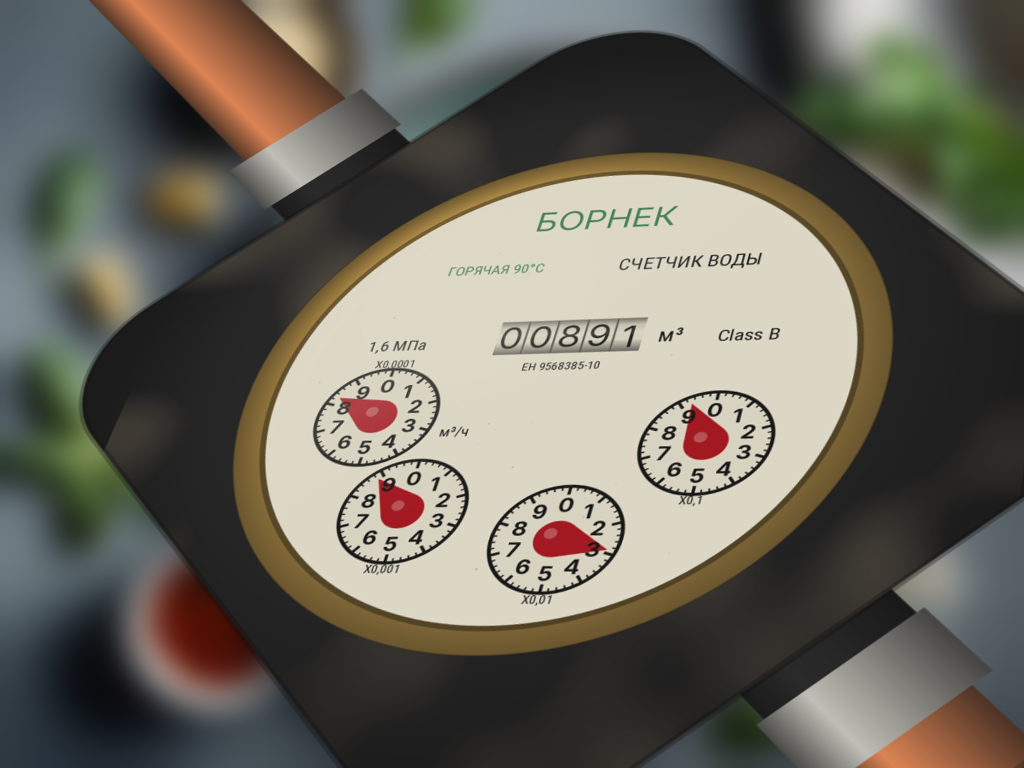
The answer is 890.9288 m³
